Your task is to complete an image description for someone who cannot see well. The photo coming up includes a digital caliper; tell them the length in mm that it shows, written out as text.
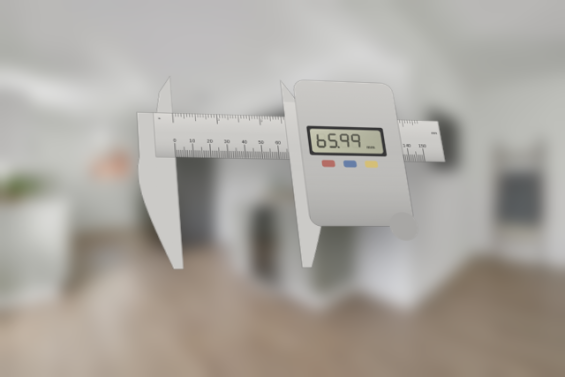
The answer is 65.99 mm
